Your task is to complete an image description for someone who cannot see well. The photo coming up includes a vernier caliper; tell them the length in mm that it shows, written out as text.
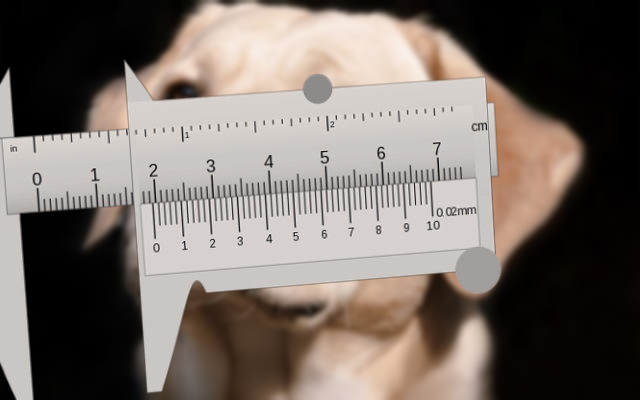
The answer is 19.5 mm
